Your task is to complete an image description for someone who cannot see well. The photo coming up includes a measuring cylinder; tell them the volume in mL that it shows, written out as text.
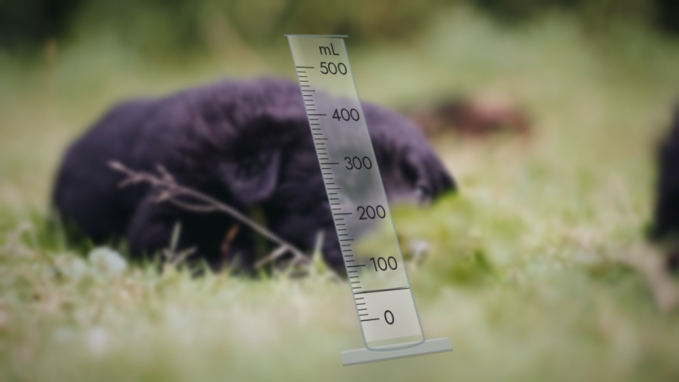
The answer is 50 mL
